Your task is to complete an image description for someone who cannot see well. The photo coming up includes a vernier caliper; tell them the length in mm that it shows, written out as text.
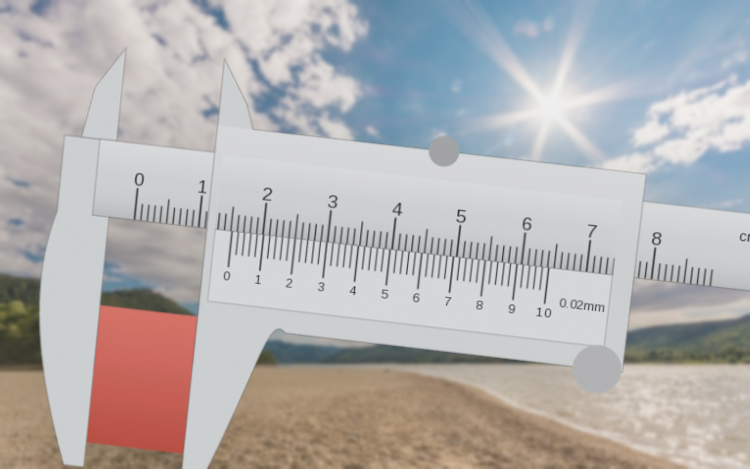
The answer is 15.2 mm
